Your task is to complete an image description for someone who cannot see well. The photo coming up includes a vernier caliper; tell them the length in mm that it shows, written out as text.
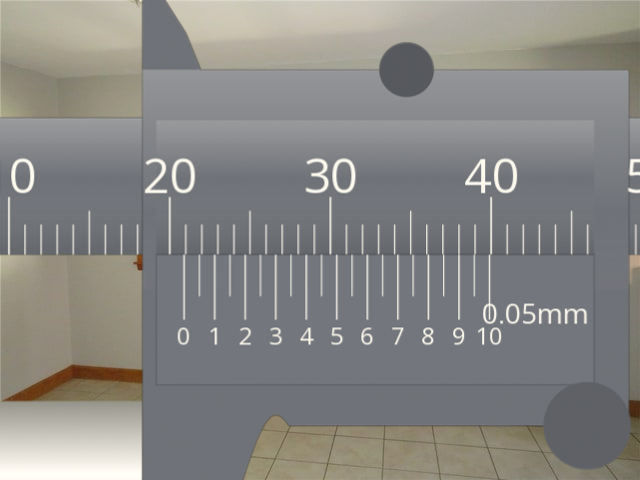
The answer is 20.9 mm
